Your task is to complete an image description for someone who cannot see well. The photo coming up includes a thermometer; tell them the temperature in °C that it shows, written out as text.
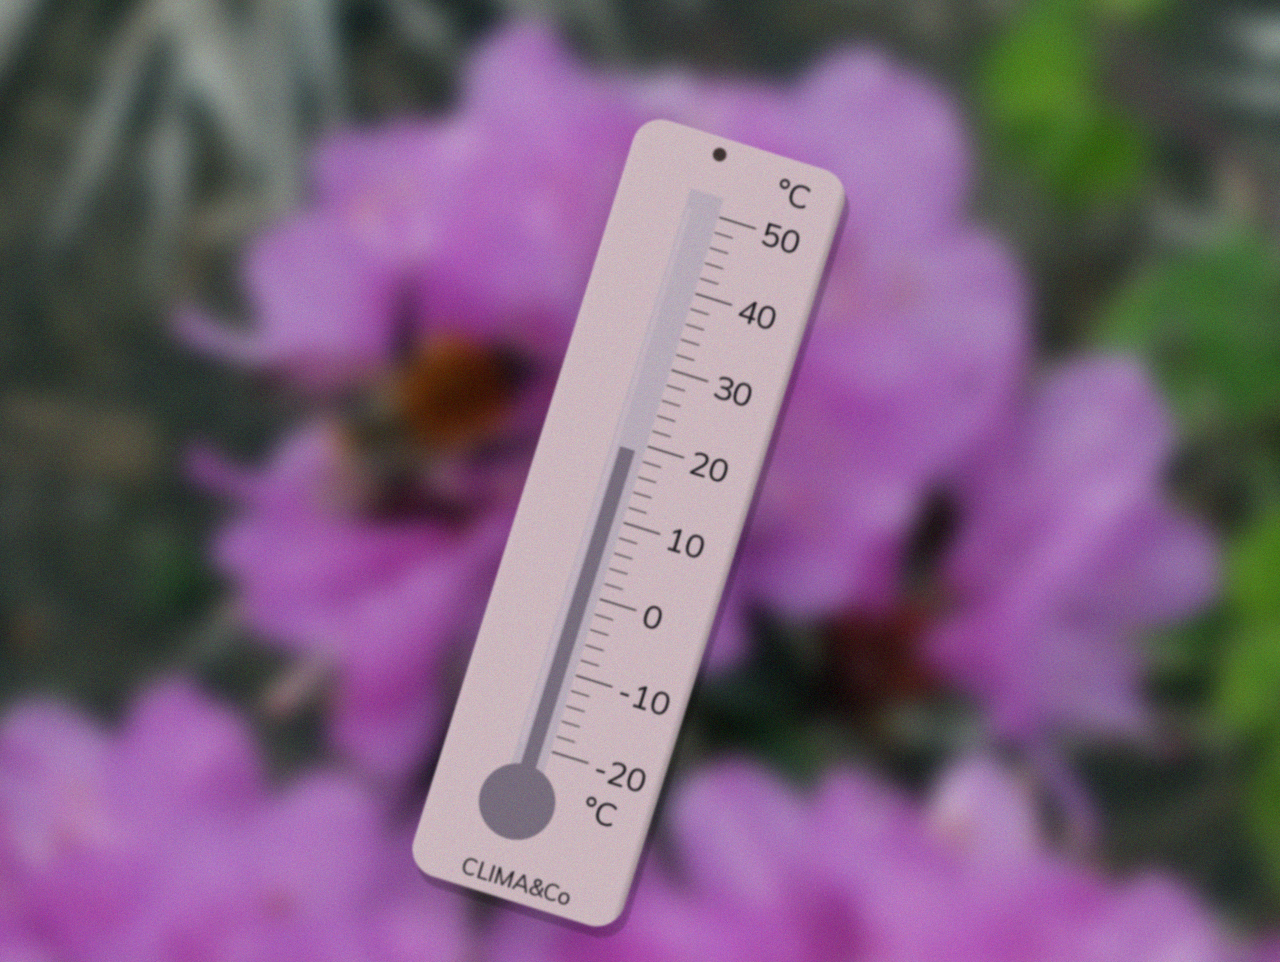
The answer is 19 °C
